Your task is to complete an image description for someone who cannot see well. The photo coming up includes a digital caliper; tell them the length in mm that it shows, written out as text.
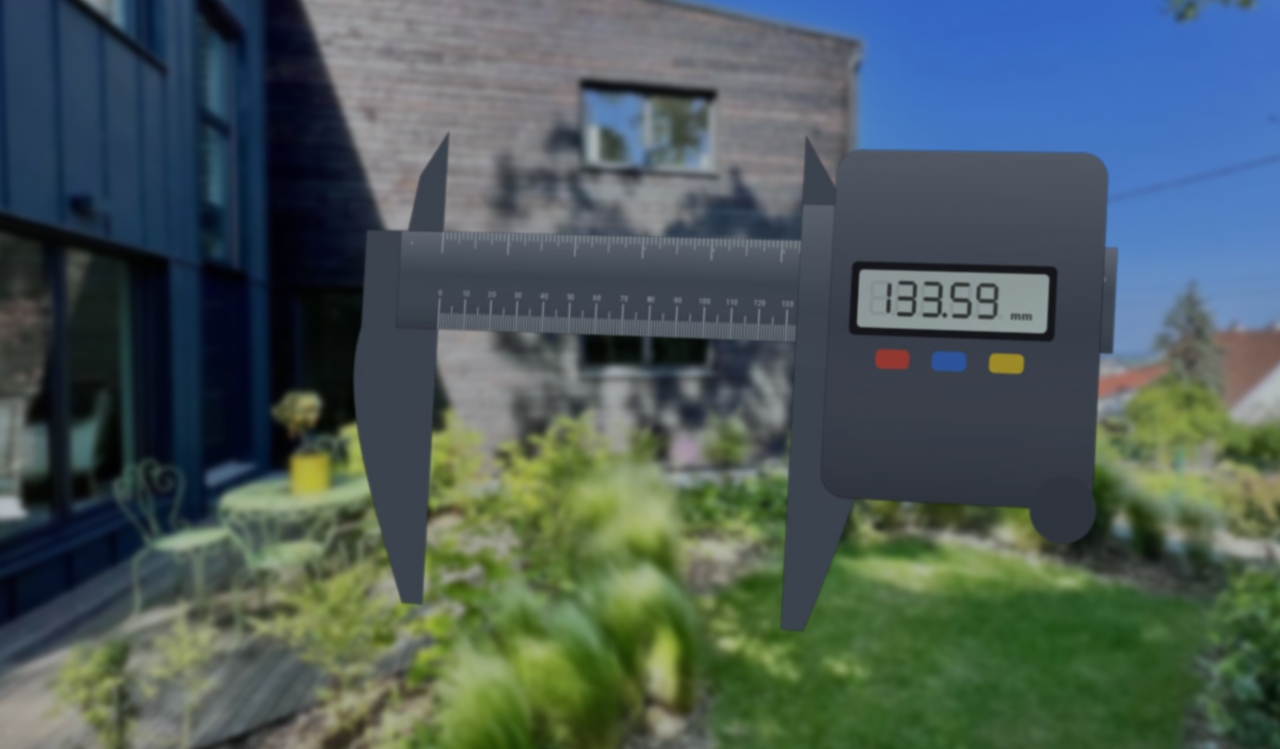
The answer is 133.59 mm
